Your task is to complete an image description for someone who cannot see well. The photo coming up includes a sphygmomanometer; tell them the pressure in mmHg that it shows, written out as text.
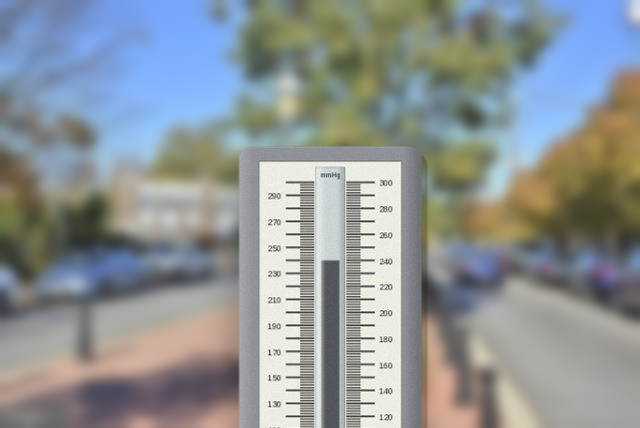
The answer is 240 mmHg
